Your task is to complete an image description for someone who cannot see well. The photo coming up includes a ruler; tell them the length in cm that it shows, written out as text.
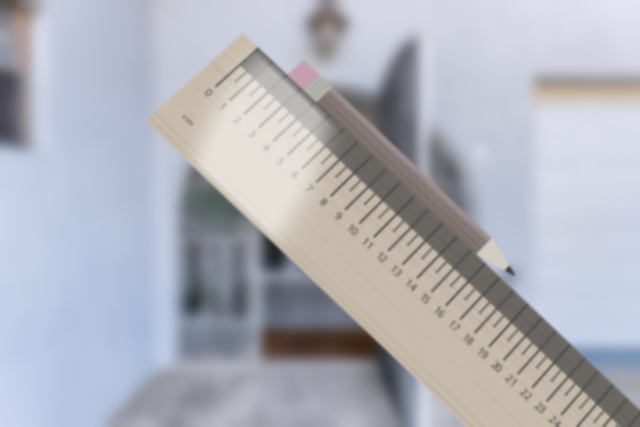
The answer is 15.5 cm
